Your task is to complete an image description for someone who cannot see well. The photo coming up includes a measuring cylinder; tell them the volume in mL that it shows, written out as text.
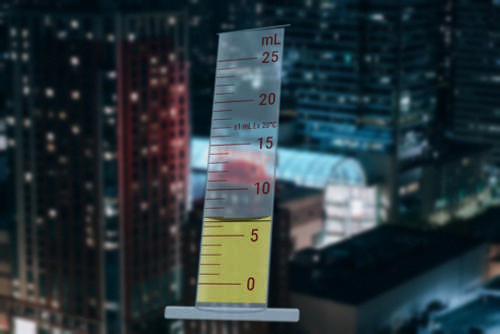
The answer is 6.5 mL
